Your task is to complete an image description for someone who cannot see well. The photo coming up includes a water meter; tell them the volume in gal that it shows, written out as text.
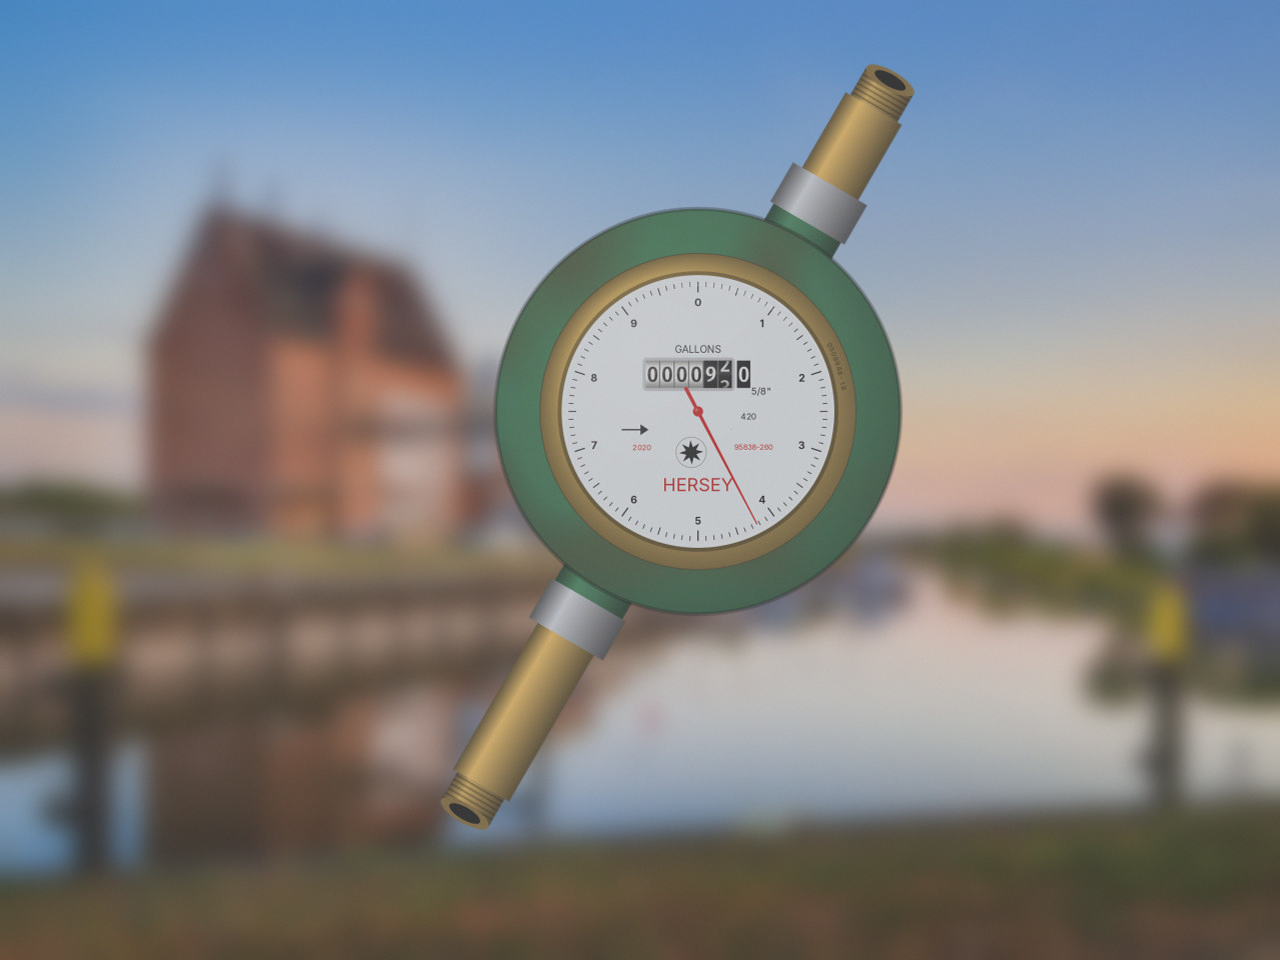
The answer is 924.2 gal
